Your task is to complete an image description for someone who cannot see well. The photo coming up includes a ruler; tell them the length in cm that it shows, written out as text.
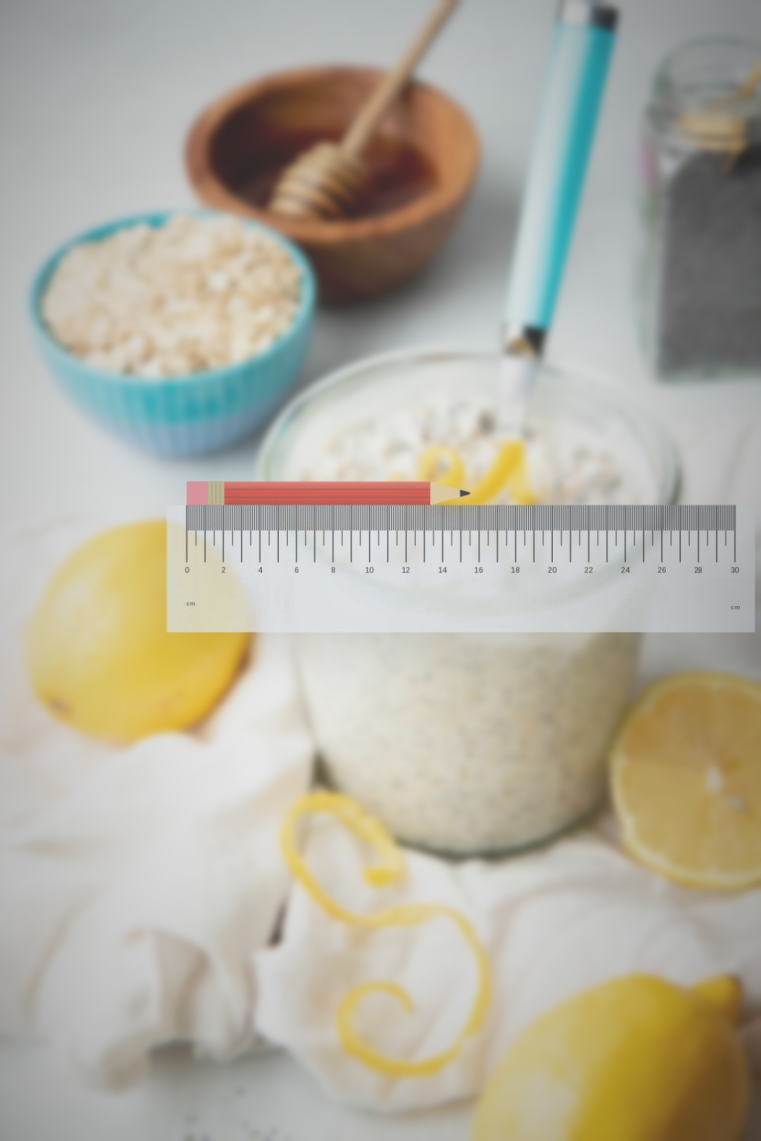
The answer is 15.5 cm
